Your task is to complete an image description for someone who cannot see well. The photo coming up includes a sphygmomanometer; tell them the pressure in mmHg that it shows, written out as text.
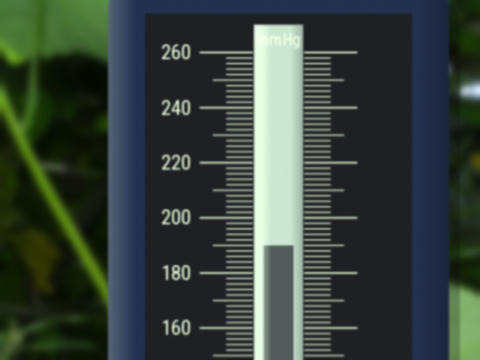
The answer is 190 mmHg
